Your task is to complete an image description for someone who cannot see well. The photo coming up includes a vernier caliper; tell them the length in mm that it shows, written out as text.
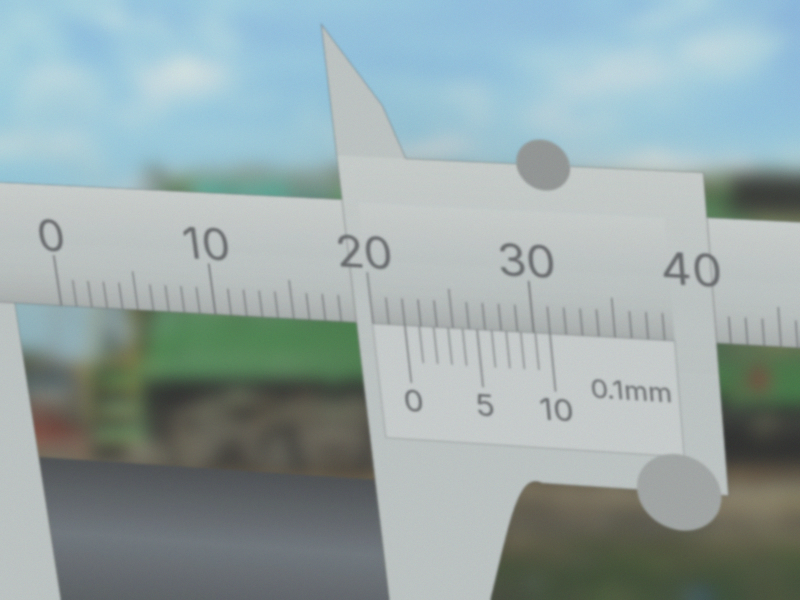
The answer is 22.0 mm
